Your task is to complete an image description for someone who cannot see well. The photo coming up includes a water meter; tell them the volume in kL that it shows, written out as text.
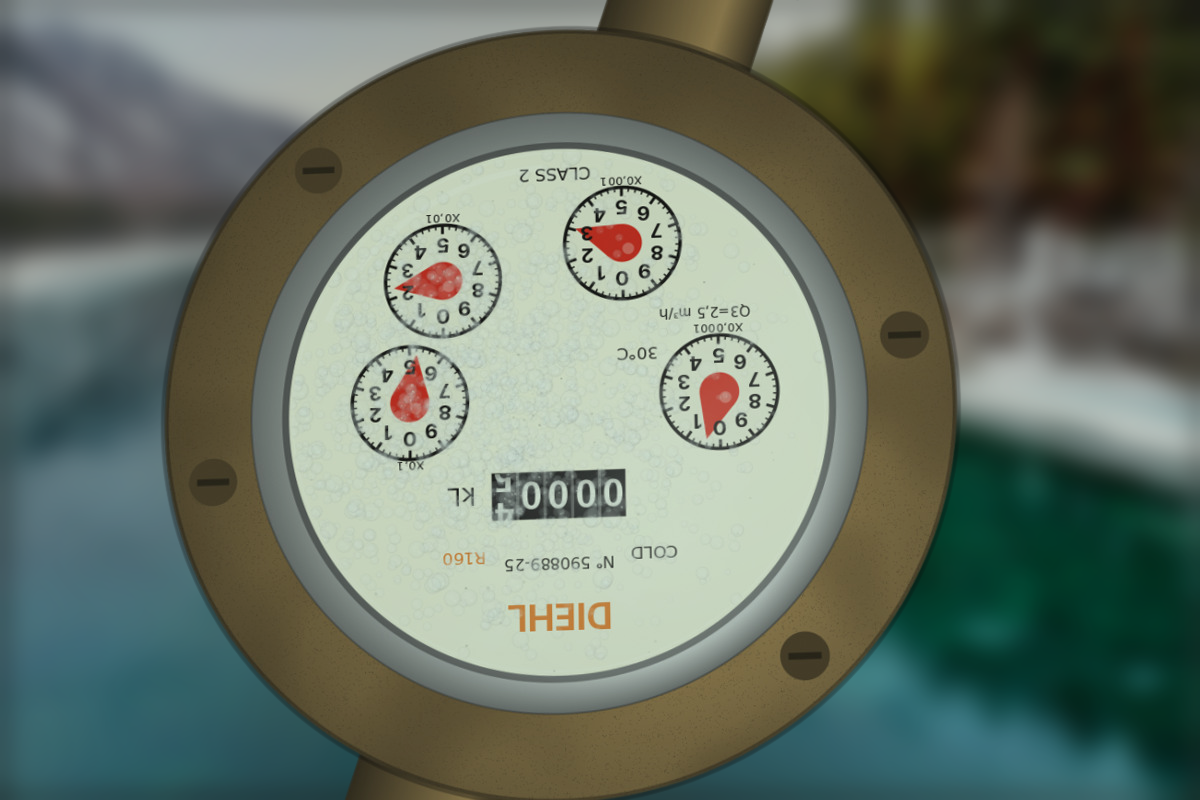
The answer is 4.5230 kL
